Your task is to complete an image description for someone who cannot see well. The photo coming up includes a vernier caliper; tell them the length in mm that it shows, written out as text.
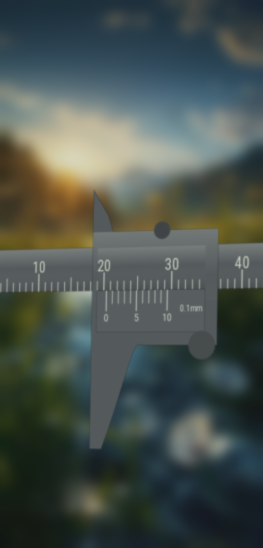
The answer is 20.4 mm
